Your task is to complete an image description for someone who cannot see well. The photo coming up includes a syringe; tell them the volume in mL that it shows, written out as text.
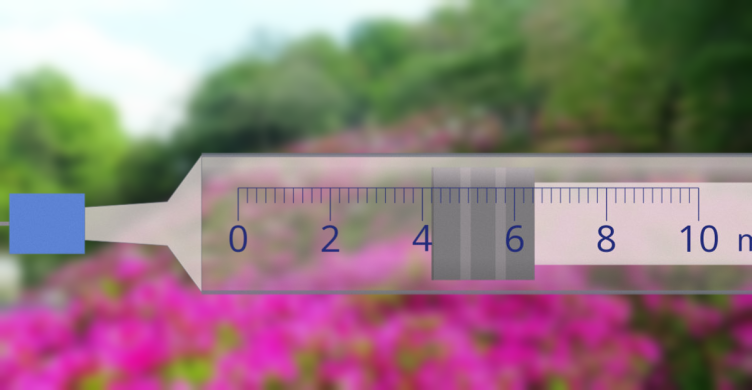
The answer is 4.2 mL
